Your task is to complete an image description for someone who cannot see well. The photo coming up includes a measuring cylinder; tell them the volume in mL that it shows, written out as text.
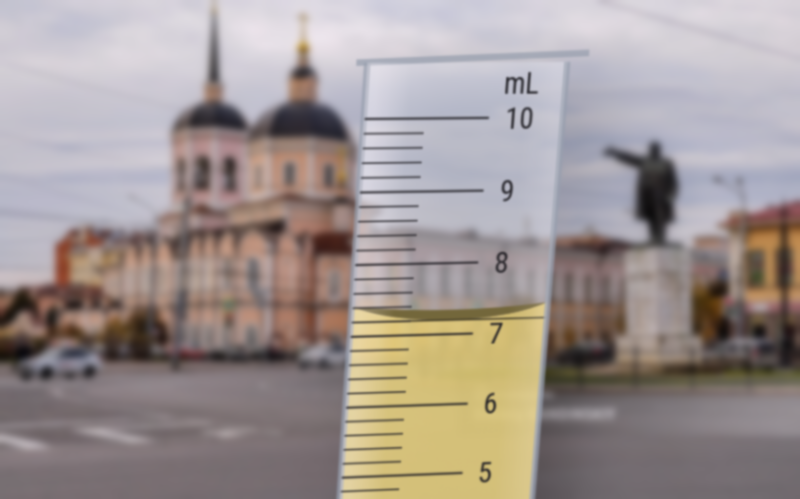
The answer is 7.2 mL
